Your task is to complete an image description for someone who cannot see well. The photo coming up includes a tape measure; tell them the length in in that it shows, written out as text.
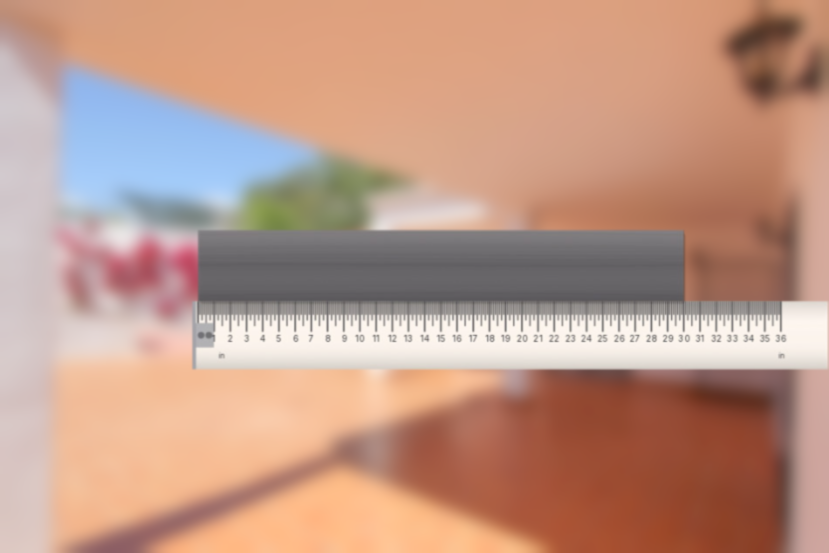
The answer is 30 in
